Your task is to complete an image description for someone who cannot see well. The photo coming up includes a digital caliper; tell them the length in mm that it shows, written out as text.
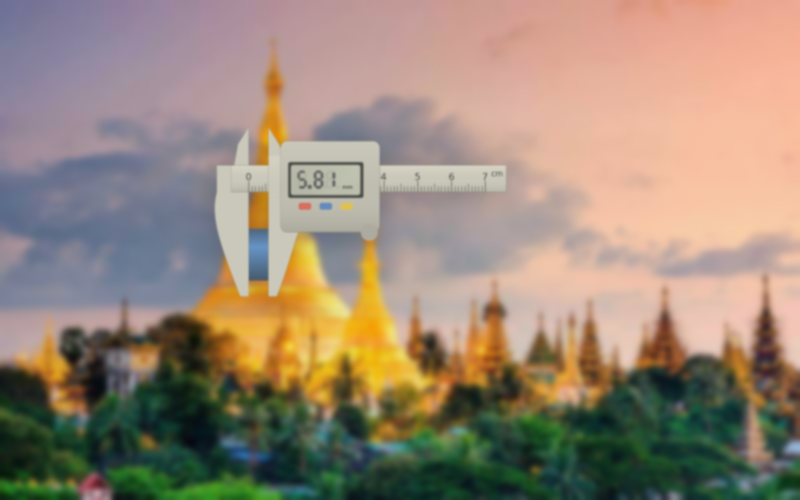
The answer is 5.81 mm
